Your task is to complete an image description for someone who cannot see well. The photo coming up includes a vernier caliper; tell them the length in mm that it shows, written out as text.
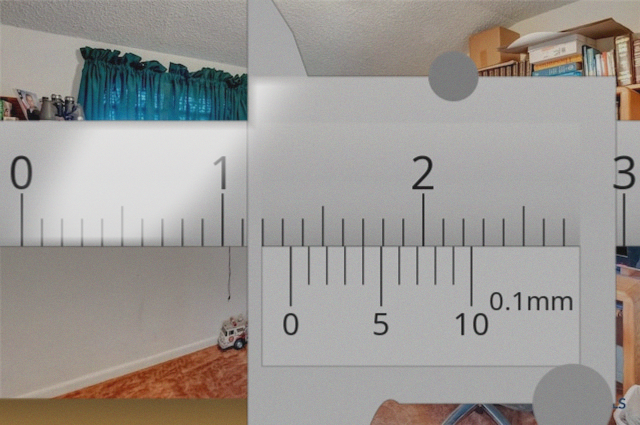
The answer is 13.4 mm
